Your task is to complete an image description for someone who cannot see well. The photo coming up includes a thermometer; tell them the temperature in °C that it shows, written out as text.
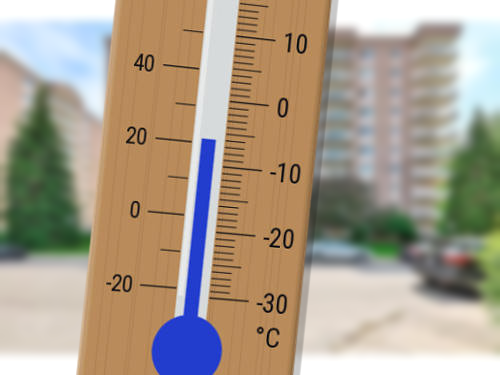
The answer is -6 °C
